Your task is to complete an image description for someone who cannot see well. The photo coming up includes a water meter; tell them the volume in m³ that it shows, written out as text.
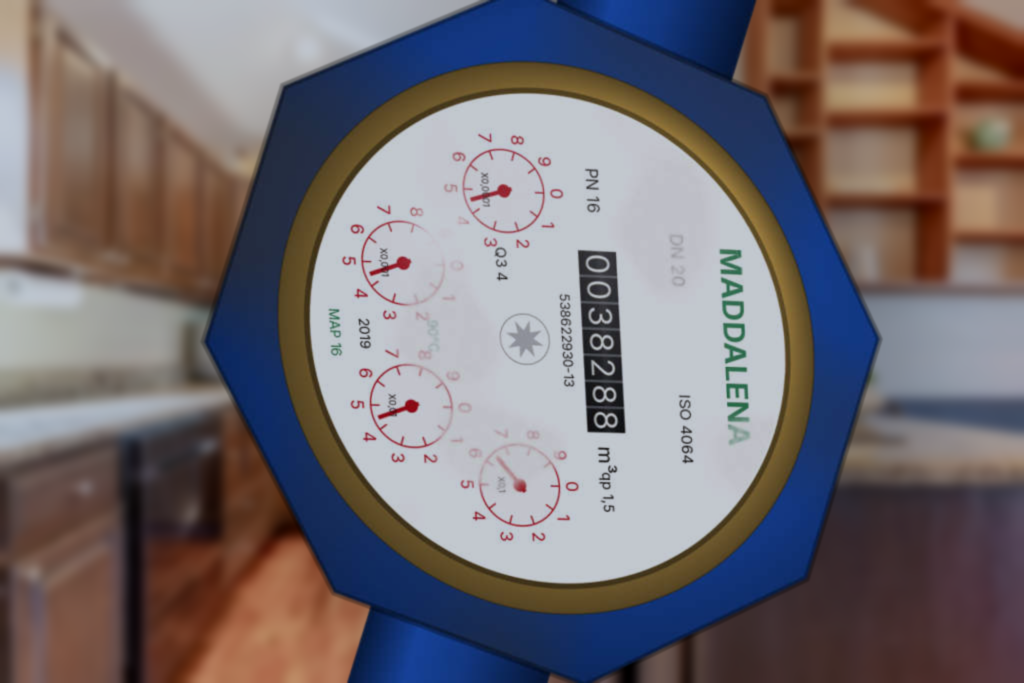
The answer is 38288.6444 m³
